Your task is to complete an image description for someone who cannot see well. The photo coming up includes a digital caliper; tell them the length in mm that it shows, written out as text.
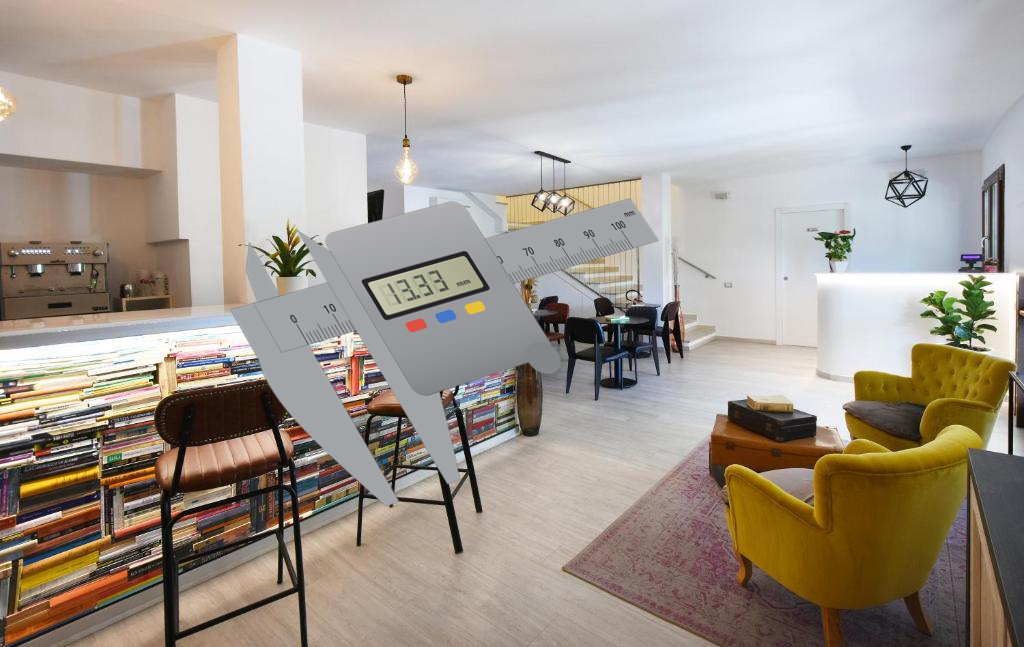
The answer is 13.33 mm
